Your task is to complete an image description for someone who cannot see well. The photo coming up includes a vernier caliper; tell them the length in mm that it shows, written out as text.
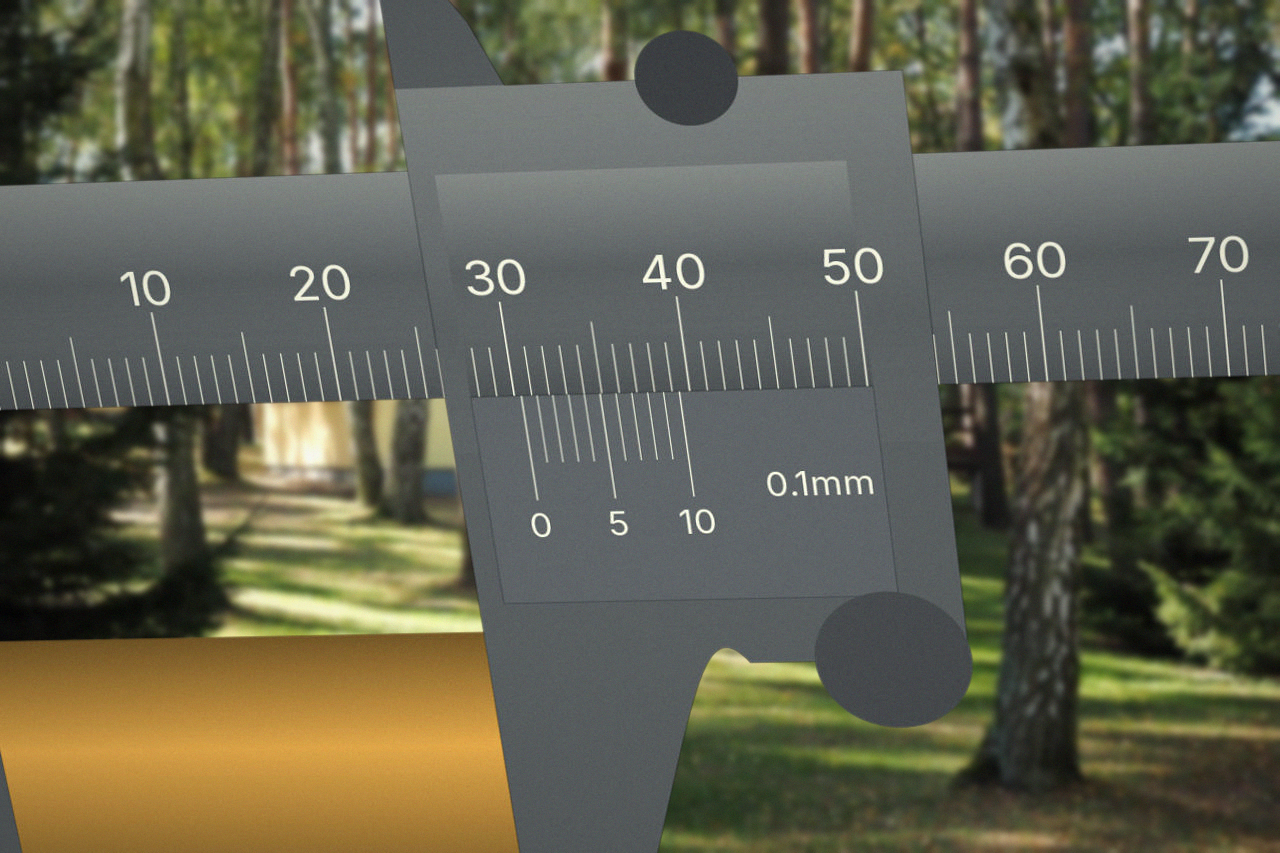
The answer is 30.4 mm
